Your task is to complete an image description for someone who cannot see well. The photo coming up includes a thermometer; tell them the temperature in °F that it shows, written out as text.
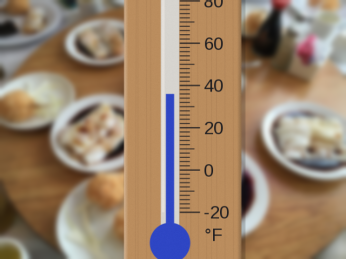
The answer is 36 °F
